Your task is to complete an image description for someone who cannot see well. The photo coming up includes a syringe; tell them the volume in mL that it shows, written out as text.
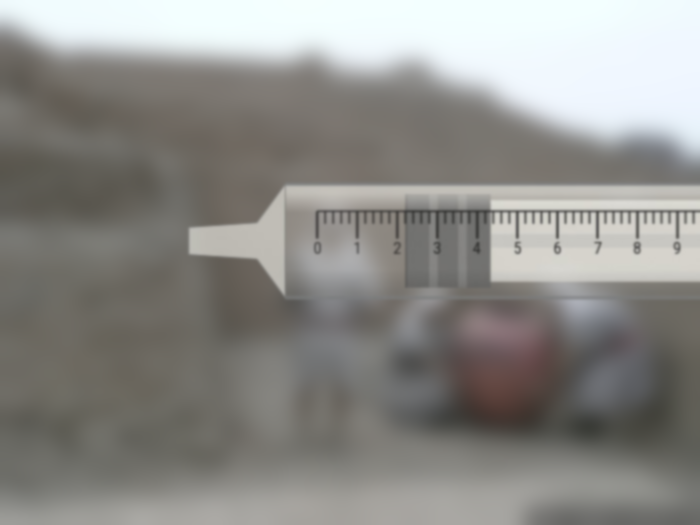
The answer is 2.2 mL
